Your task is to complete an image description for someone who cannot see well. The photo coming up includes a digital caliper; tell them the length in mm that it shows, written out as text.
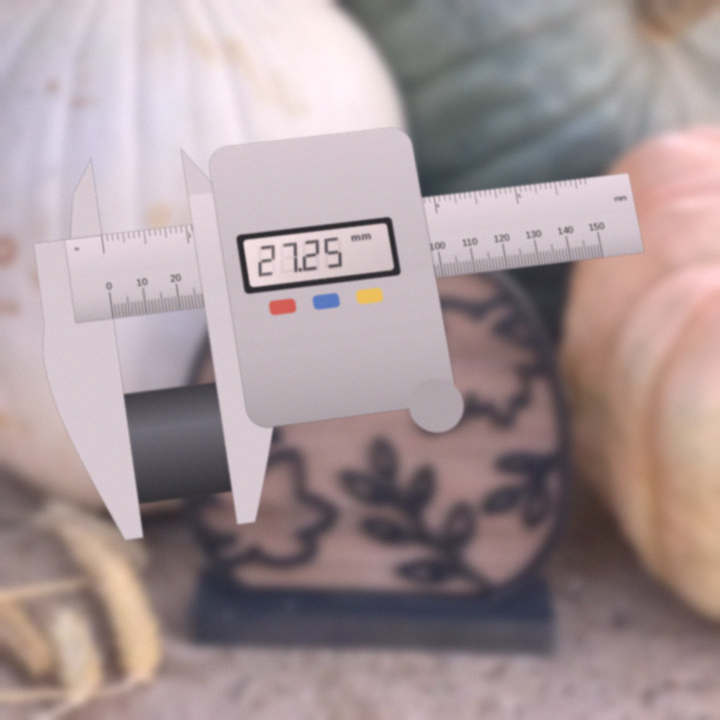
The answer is 27.25 mm
